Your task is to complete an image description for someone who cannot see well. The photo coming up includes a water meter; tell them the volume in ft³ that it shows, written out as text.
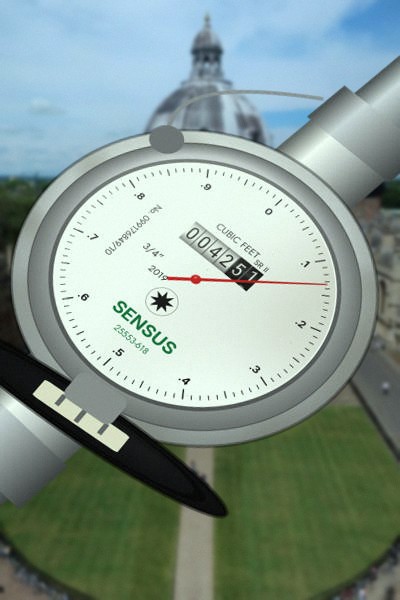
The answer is 4251.13 ft³
